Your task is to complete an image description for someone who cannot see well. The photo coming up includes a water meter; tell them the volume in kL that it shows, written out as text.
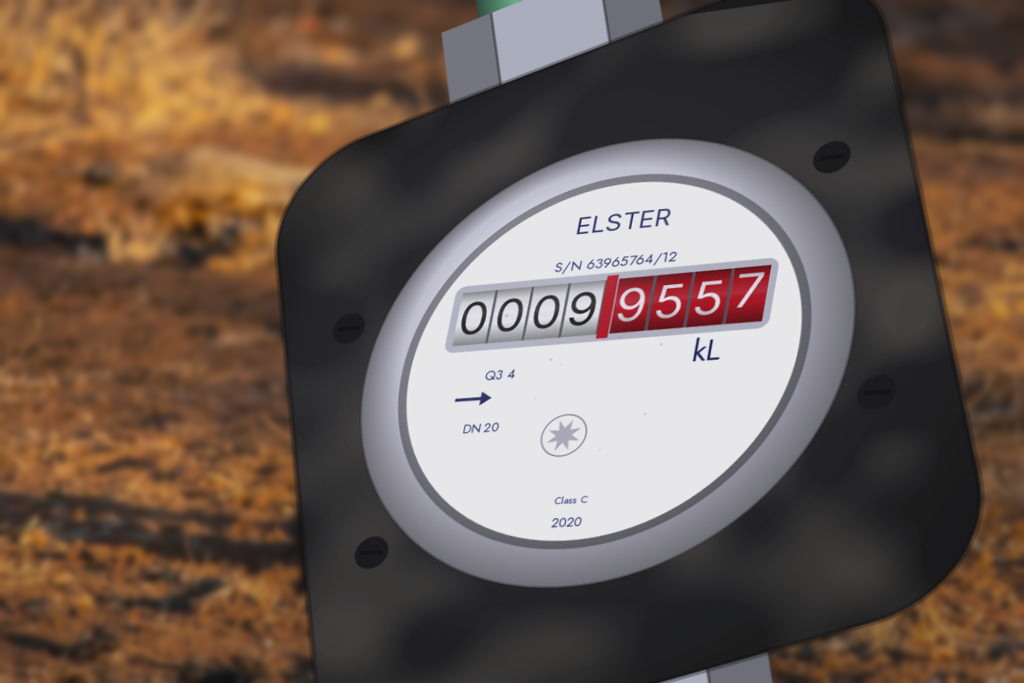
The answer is 9.9557 kL
